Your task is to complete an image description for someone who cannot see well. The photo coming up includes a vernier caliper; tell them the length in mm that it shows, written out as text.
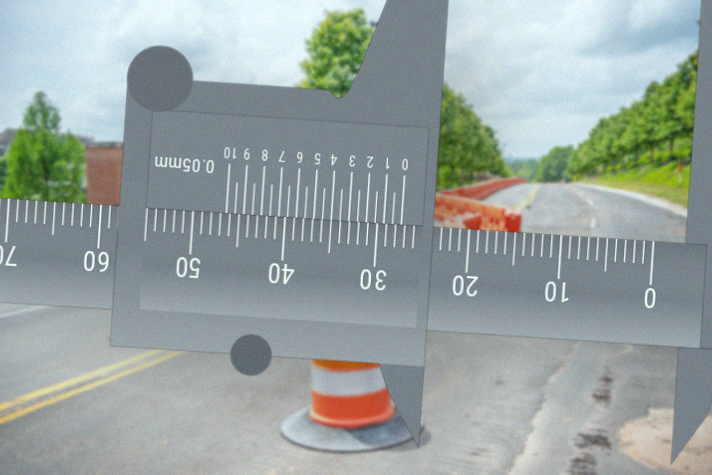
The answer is 27.4 mm
